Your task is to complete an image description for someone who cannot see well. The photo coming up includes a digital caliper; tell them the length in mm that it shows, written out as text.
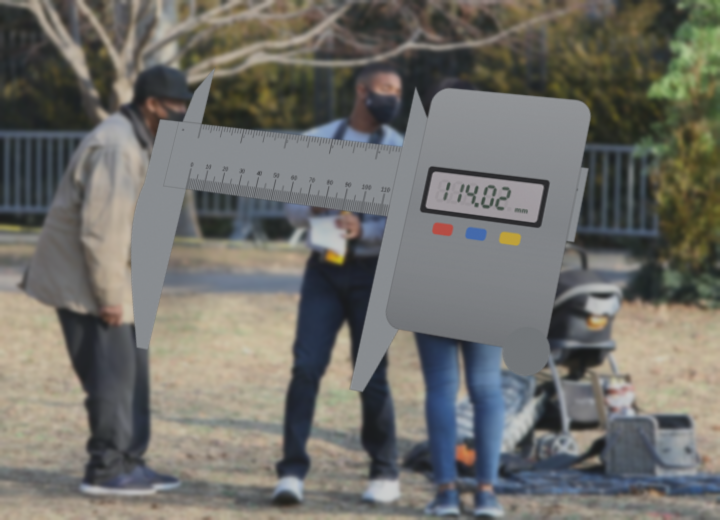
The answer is 114.02 mm
